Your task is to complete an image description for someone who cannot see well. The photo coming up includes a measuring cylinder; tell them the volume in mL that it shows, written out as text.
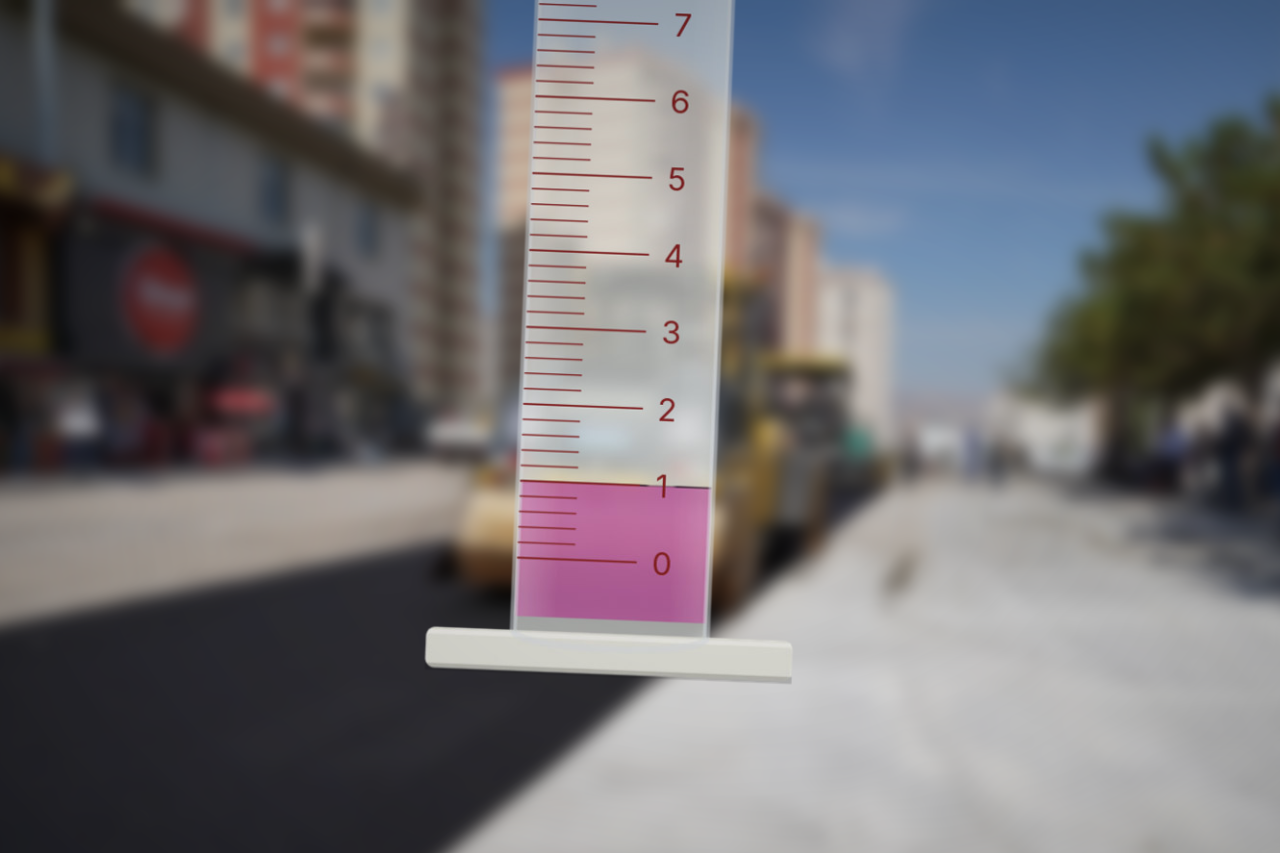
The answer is 1 mL
